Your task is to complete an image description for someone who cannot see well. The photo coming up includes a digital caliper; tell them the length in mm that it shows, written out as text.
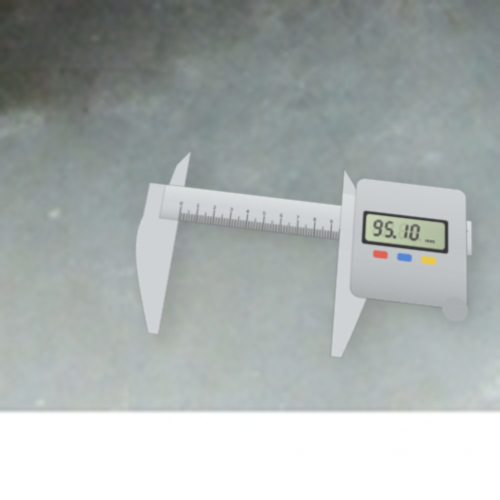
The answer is 95.10 mm
